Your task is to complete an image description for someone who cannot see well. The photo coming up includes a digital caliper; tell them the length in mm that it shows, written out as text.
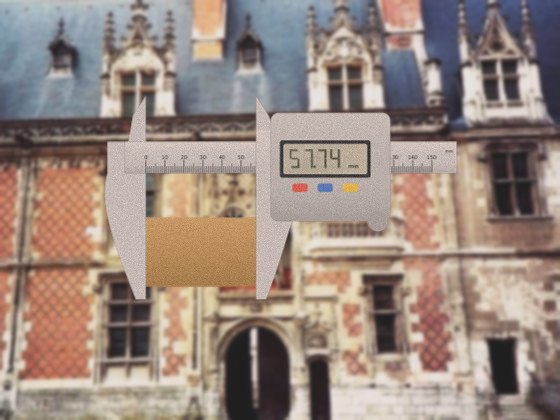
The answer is 57.74 mm
